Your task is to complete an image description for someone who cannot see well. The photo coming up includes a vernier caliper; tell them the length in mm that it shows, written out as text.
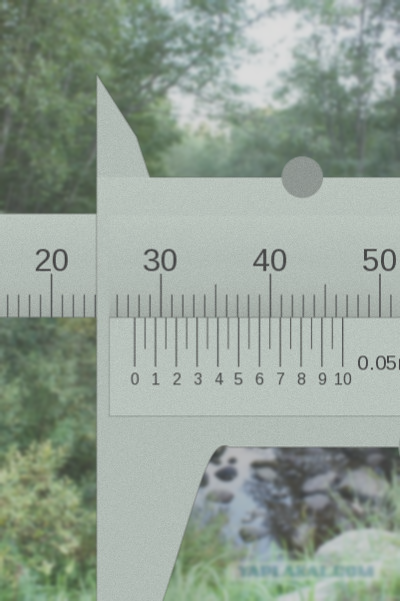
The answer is 27.6 mm
